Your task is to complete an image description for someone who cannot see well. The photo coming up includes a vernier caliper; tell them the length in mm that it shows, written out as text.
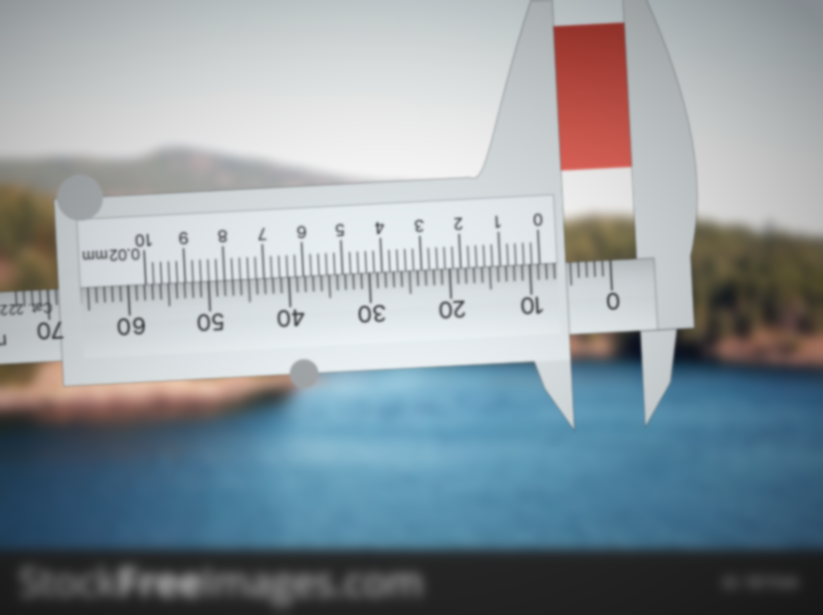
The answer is 8.8 mm
